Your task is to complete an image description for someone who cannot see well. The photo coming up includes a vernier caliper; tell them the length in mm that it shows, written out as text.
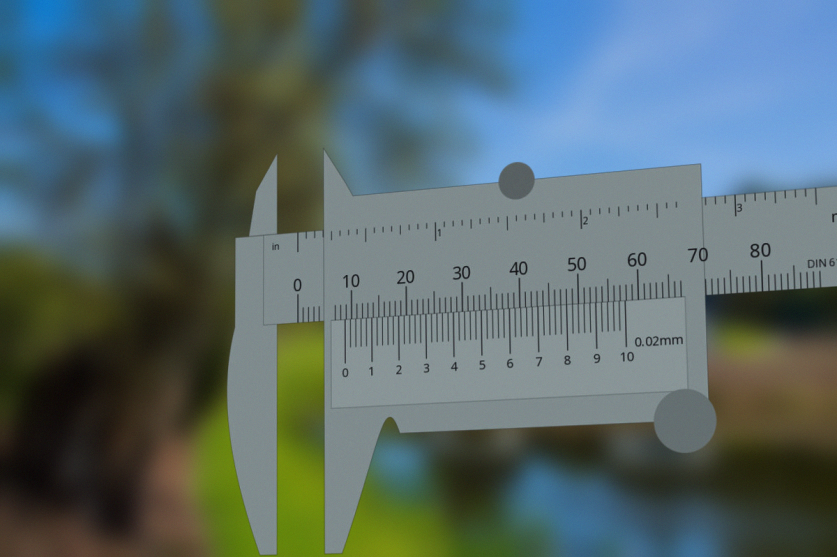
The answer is 8.8 mm
